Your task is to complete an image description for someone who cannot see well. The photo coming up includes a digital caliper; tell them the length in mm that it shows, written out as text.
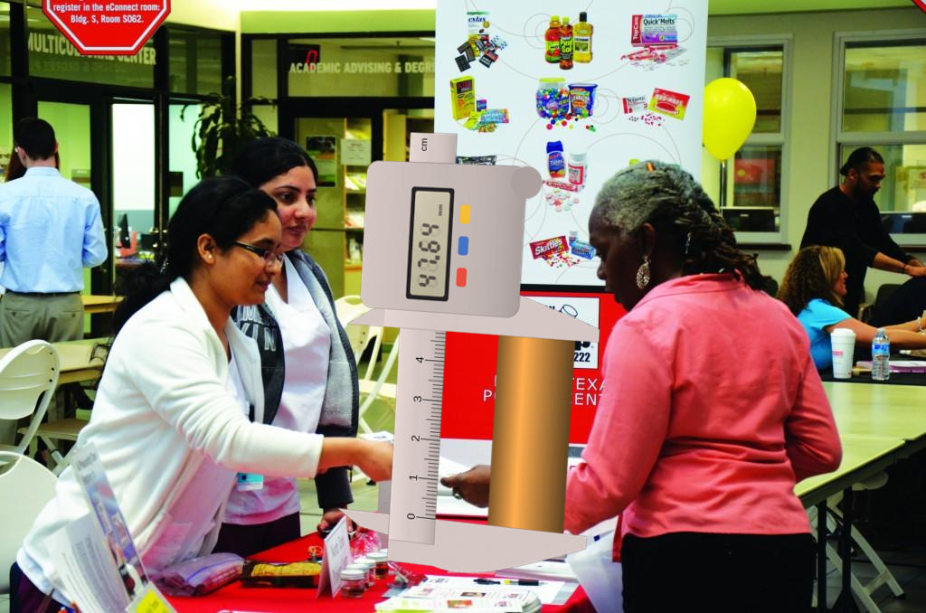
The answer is 47.64 mm
